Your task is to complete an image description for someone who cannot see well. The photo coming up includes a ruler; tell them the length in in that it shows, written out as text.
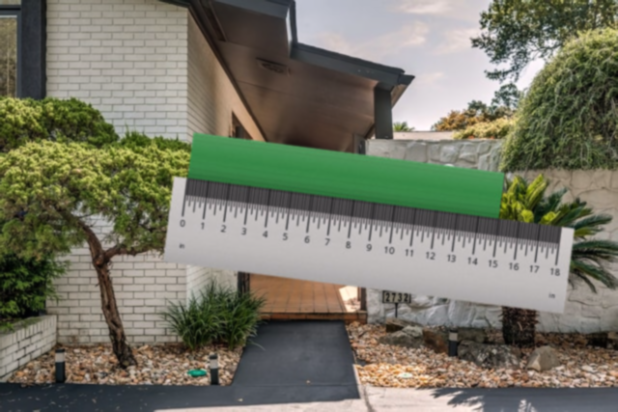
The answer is 15 in
